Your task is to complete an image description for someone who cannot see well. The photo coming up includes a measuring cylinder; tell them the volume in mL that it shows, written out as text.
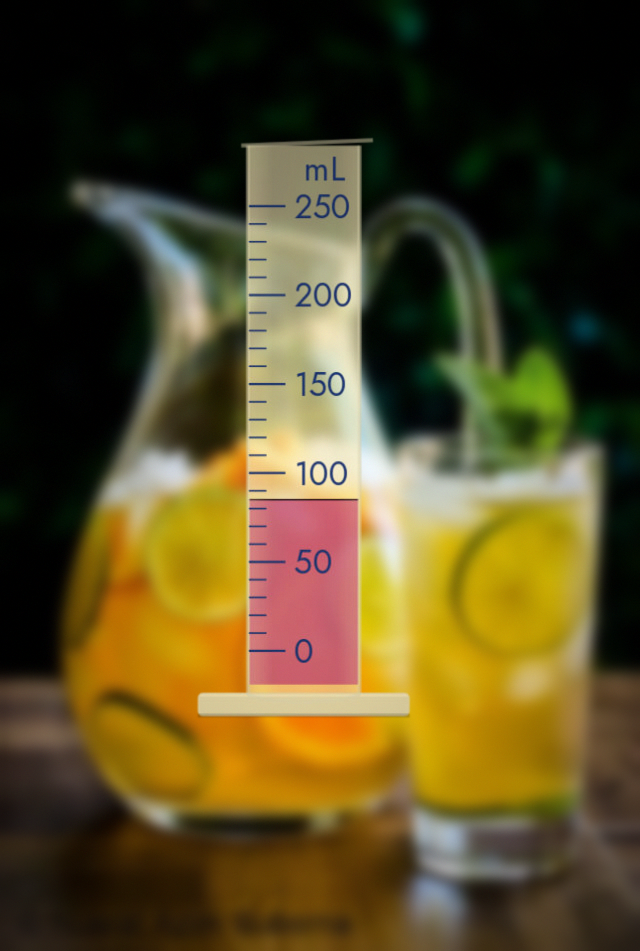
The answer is 85 mL
